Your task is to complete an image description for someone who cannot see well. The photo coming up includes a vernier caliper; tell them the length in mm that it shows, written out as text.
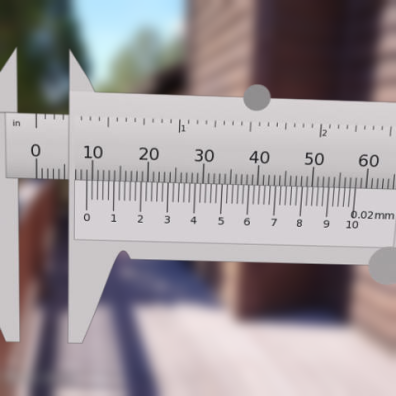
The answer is 9.0 mm
